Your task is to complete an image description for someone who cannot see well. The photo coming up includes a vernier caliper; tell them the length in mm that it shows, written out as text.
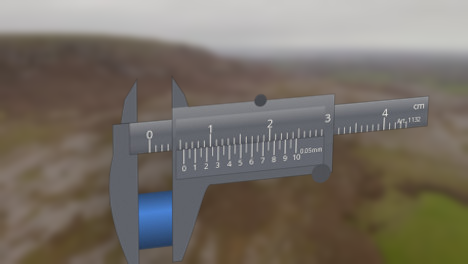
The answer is 5.6 mm
